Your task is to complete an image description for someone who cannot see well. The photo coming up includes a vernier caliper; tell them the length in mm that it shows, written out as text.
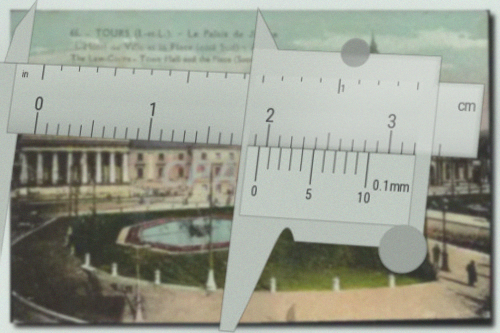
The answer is 19.4 mm
